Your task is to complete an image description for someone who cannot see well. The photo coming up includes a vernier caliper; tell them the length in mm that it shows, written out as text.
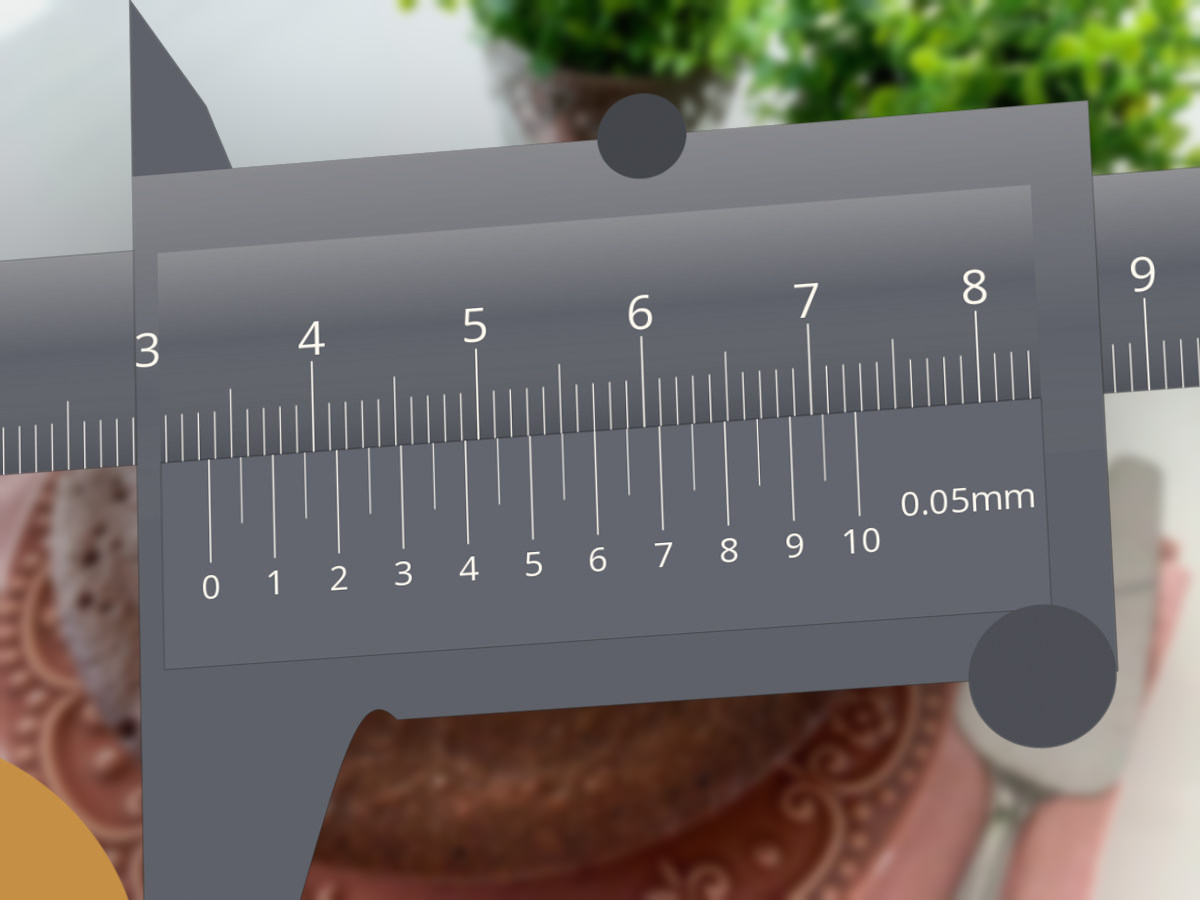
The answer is 33.6 mm
